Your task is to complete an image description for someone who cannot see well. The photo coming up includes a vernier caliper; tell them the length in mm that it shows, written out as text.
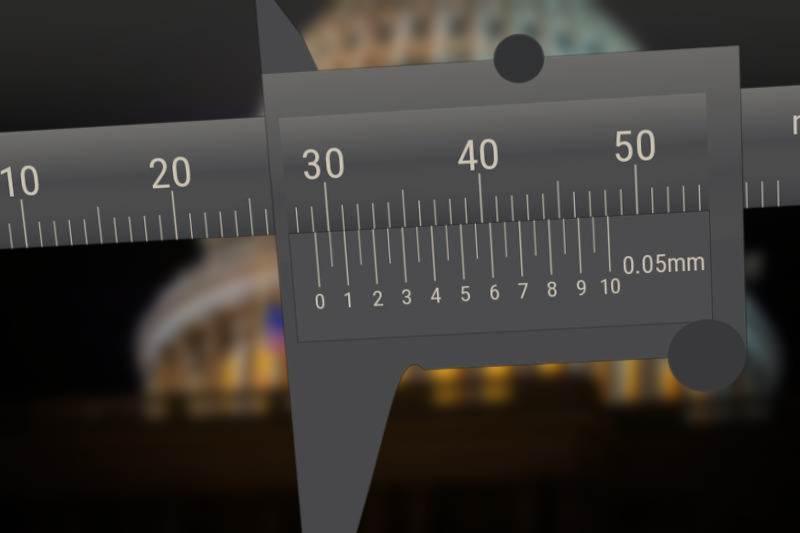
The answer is 29.1 mm
